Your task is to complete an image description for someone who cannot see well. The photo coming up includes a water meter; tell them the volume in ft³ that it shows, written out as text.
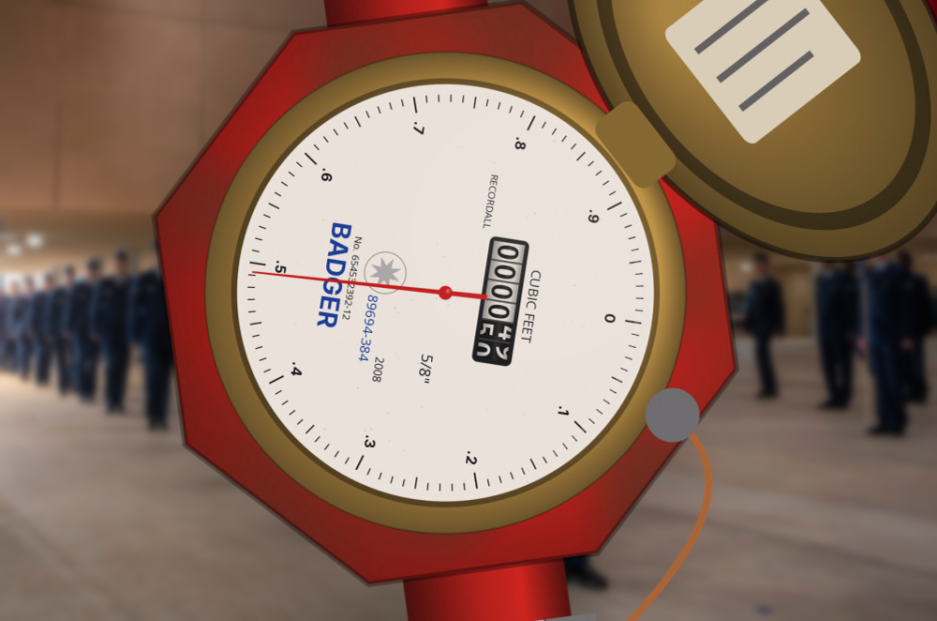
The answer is 49.49 ft³
